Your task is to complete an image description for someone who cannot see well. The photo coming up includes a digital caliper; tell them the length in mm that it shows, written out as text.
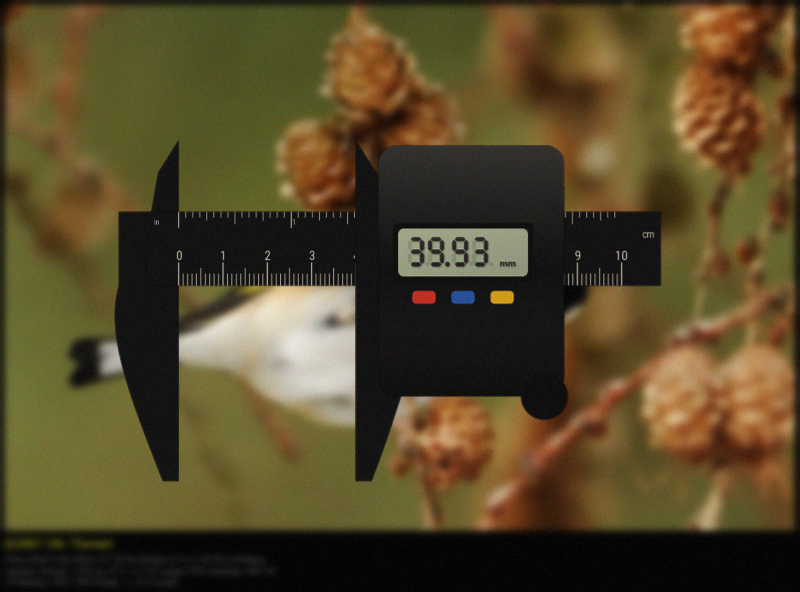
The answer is 39.93 mm
